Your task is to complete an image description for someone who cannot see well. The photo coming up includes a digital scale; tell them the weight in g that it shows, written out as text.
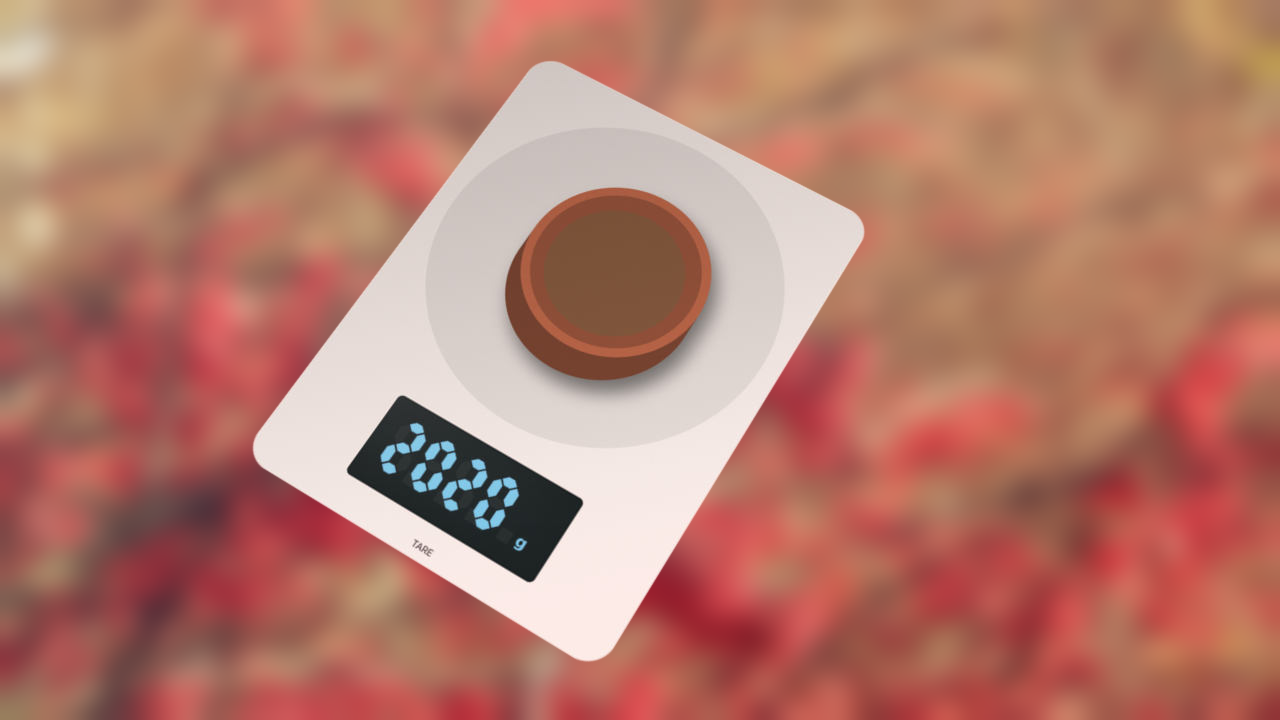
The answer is 2020 g
